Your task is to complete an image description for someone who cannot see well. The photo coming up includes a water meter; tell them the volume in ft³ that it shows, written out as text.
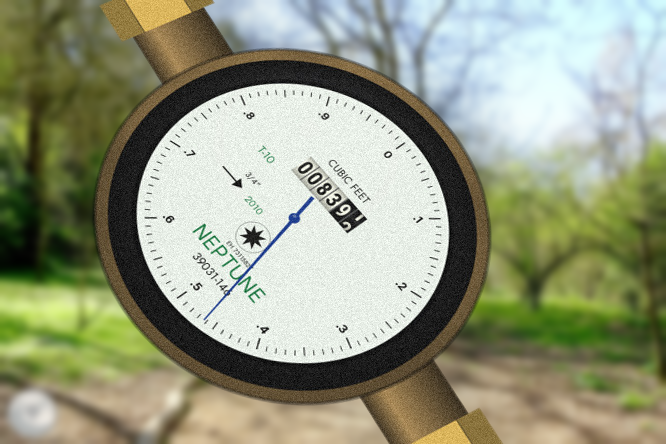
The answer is 8391.46 ft³
